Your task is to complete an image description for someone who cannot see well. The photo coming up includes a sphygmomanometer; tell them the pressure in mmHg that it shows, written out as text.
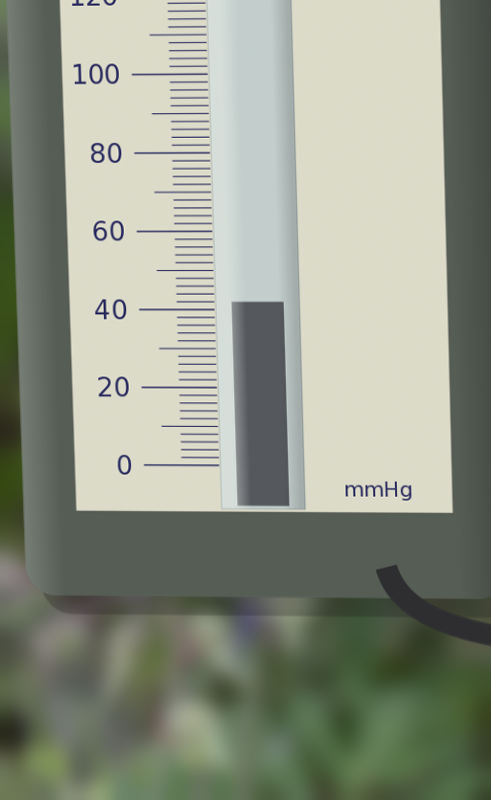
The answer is 42 mmHg
